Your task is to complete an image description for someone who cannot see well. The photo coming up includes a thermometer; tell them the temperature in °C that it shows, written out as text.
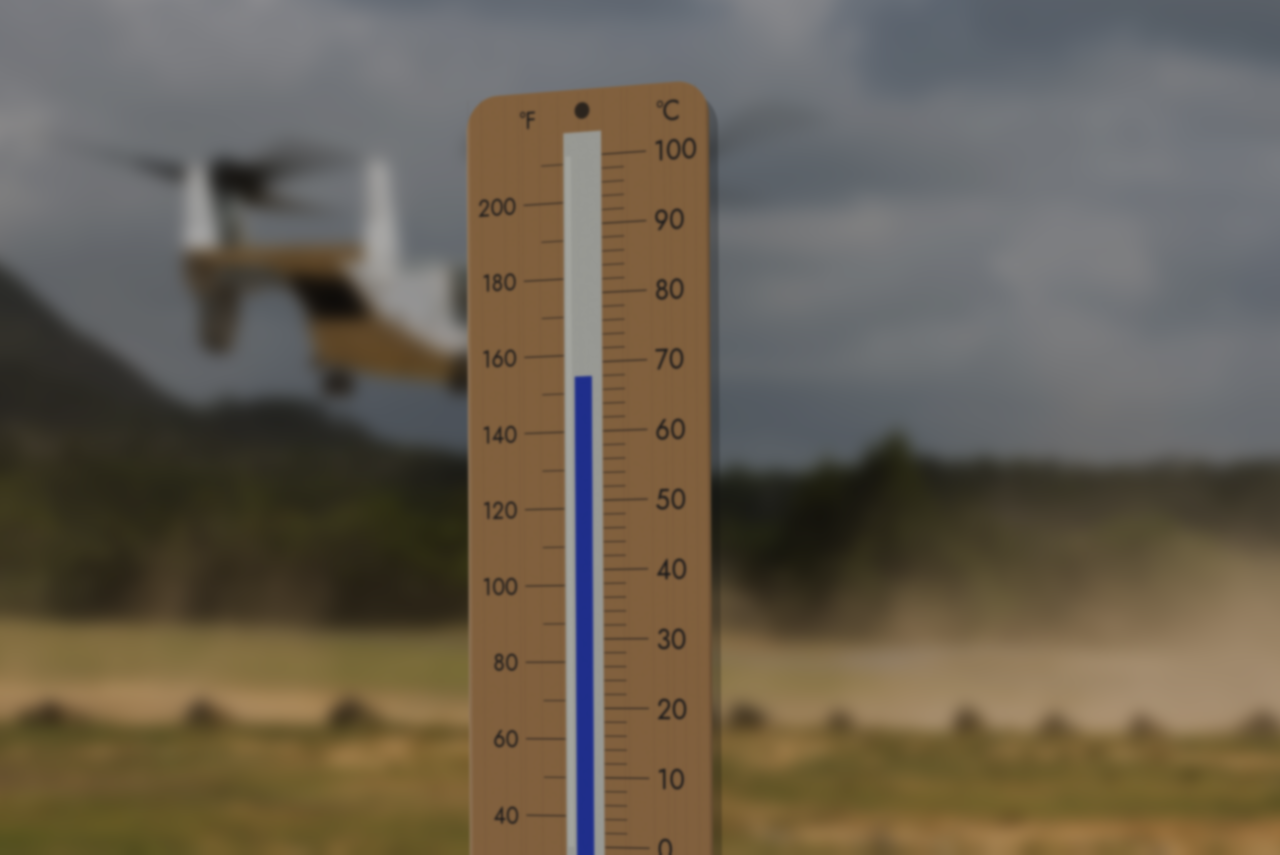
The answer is 68 °C
